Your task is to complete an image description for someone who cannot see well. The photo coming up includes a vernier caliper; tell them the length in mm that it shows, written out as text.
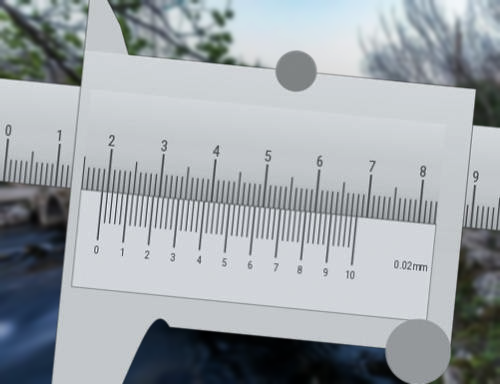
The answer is 19.0 mm
